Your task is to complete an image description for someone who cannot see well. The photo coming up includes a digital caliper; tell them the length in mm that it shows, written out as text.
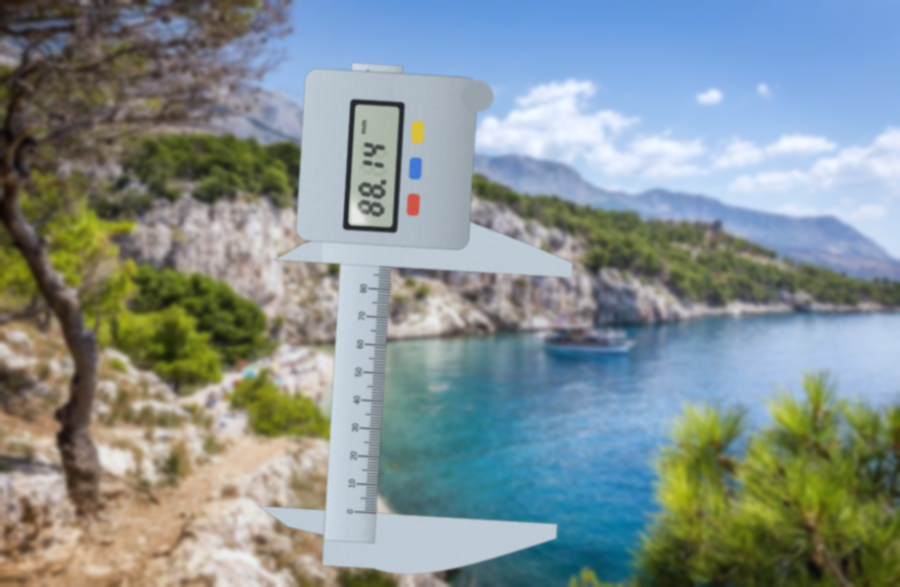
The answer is 88.14 mm
